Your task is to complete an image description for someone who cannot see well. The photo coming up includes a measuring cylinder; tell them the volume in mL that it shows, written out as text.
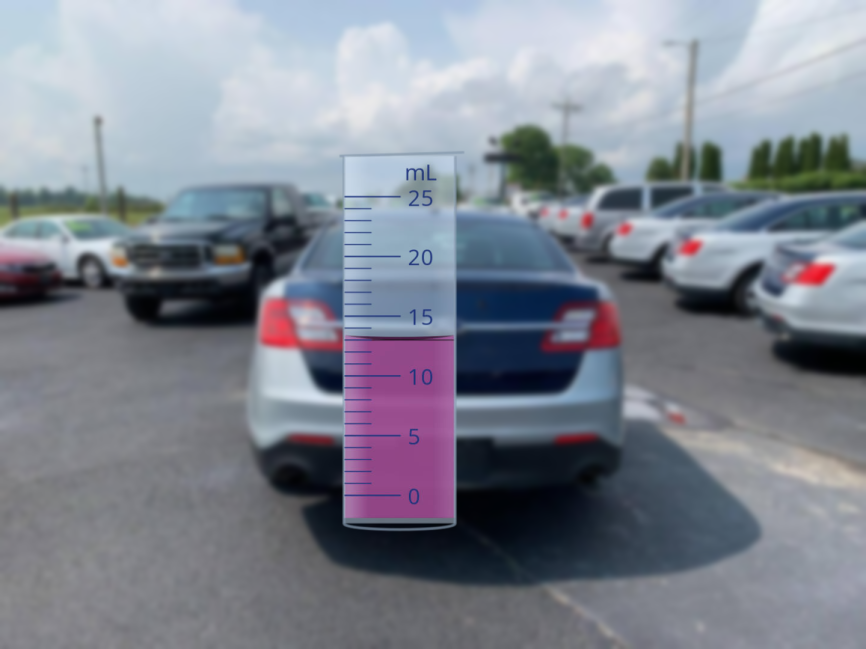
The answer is 13 mL
